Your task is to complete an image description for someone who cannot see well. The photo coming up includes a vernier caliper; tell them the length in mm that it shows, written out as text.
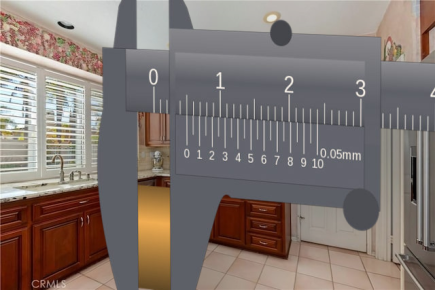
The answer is 5.0 mm
